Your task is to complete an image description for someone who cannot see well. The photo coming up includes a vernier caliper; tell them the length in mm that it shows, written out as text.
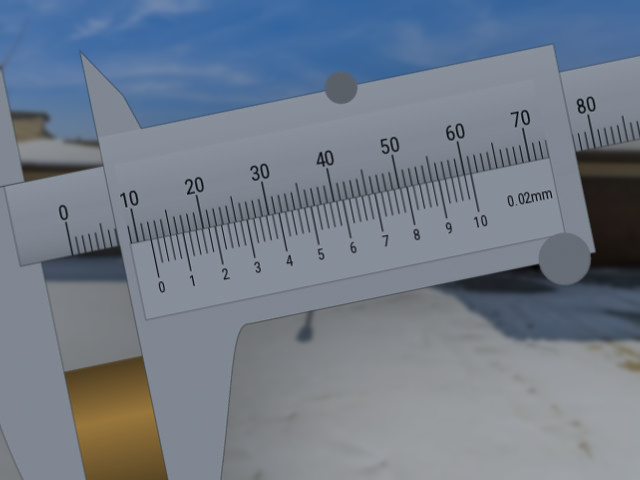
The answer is 12.0 mm
